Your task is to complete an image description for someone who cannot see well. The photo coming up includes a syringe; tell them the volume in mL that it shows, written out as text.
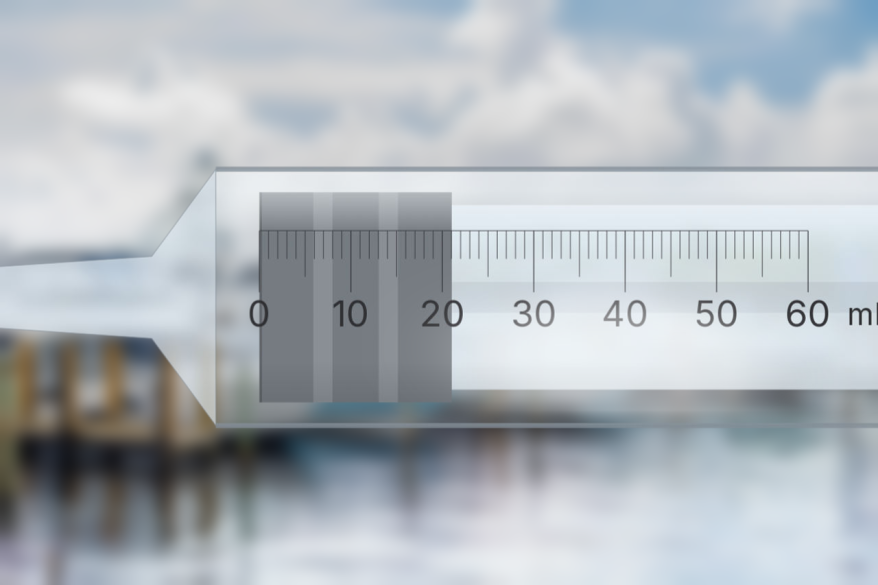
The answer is 0 mL
